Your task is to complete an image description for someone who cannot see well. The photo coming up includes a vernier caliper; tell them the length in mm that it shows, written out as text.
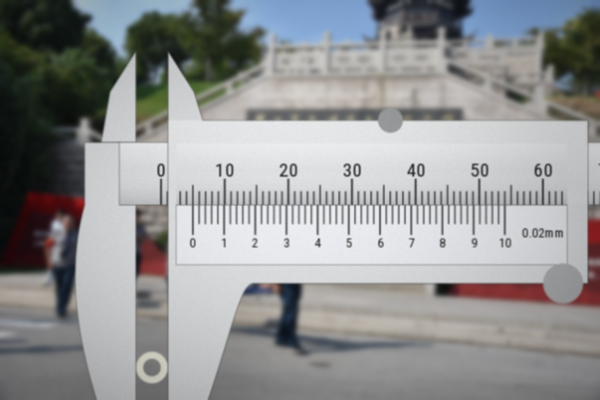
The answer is 5.0 mm
